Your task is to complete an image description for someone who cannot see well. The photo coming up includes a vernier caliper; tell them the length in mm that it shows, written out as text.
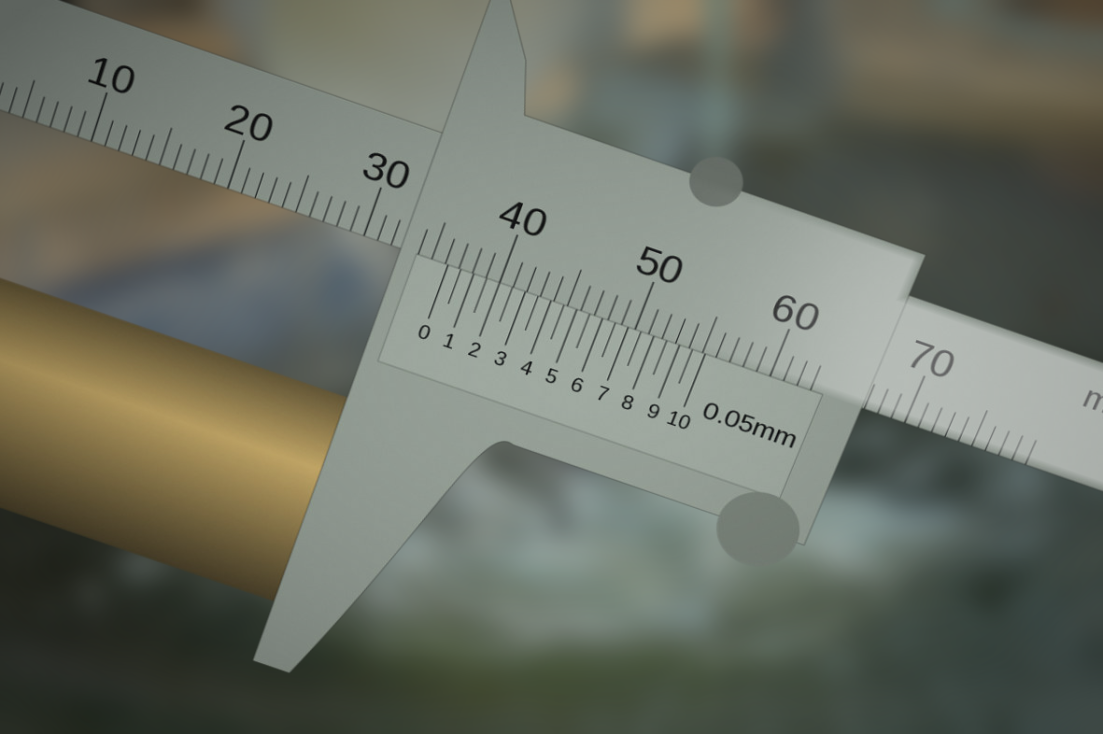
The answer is 36.2 mm
